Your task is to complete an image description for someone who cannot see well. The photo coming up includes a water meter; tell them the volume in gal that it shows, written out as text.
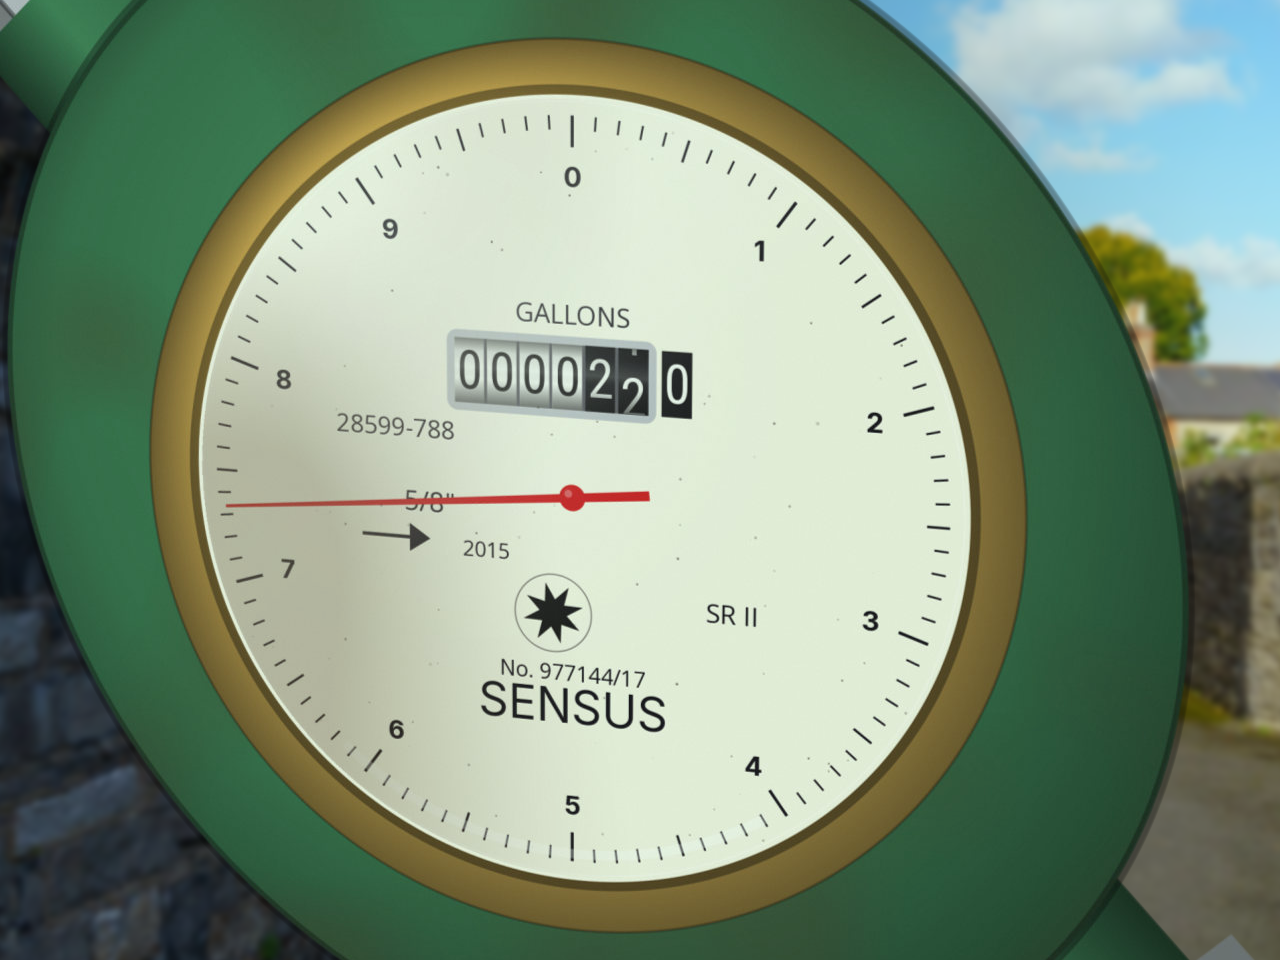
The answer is 217.3 gal
